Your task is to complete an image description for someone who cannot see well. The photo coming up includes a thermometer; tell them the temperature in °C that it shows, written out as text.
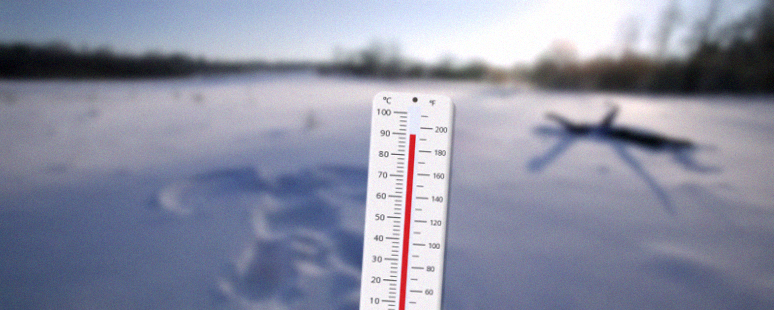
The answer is 90 °C
